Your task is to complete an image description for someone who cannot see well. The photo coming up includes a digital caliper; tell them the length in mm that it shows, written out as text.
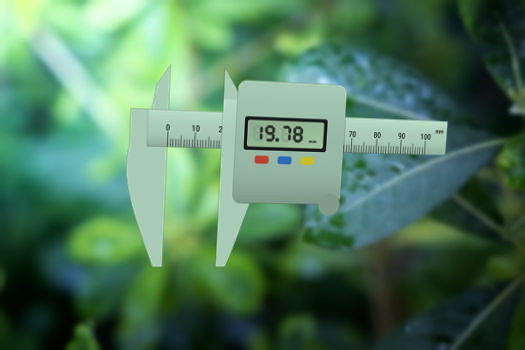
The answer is 19.78 mm
